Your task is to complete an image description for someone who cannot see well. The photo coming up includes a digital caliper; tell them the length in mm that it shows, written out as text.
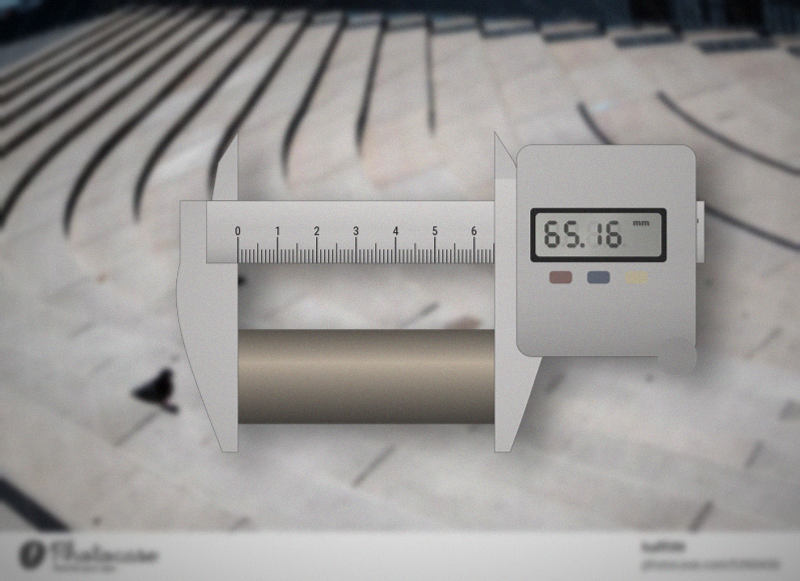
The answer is 65.16 mm
